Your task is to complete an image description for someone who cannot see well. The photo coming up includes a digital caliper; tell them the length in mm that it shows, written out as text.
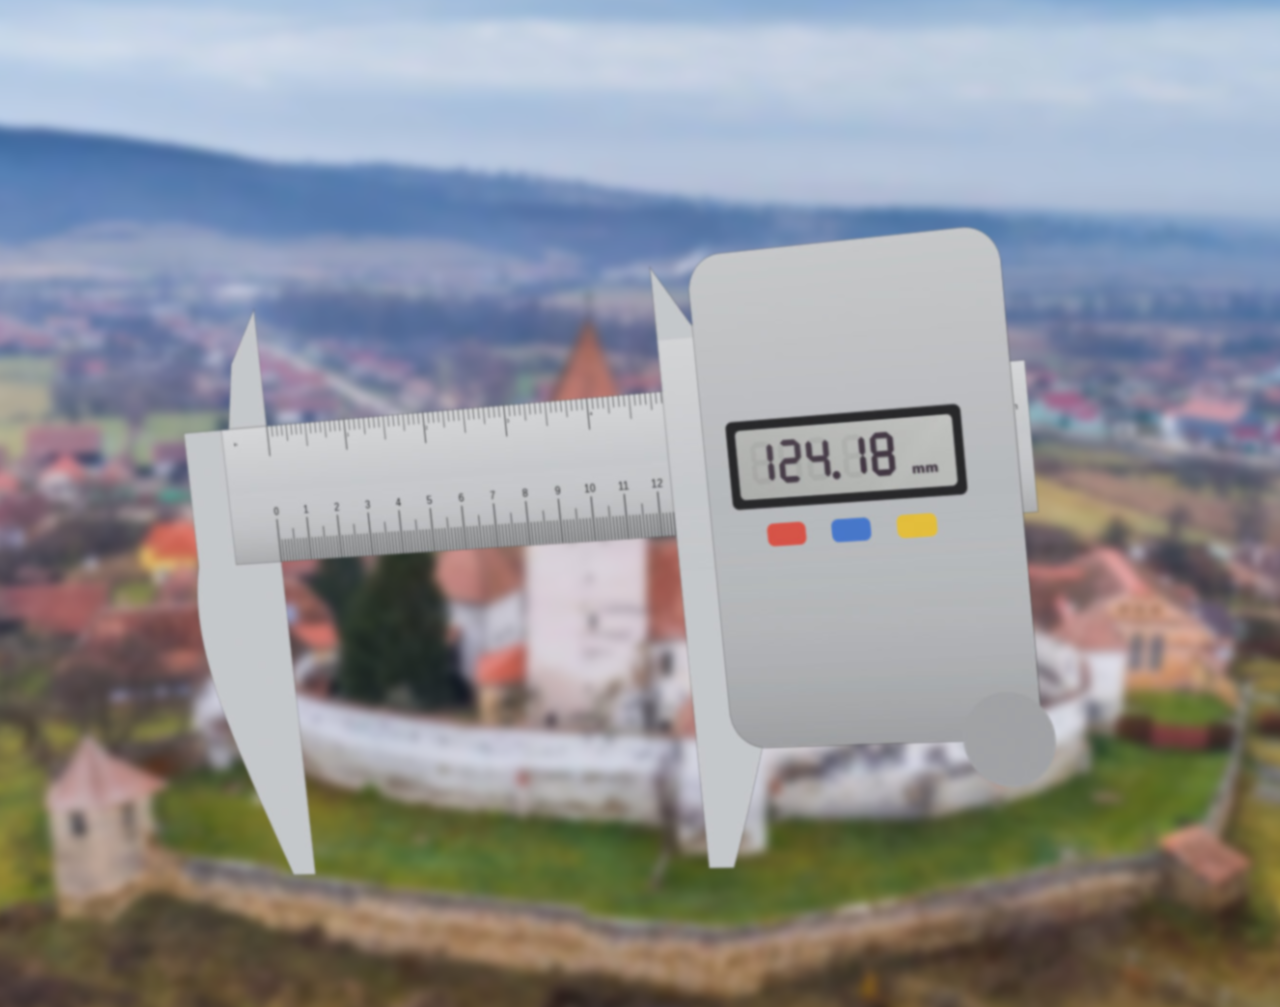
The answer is 124.18 mm
